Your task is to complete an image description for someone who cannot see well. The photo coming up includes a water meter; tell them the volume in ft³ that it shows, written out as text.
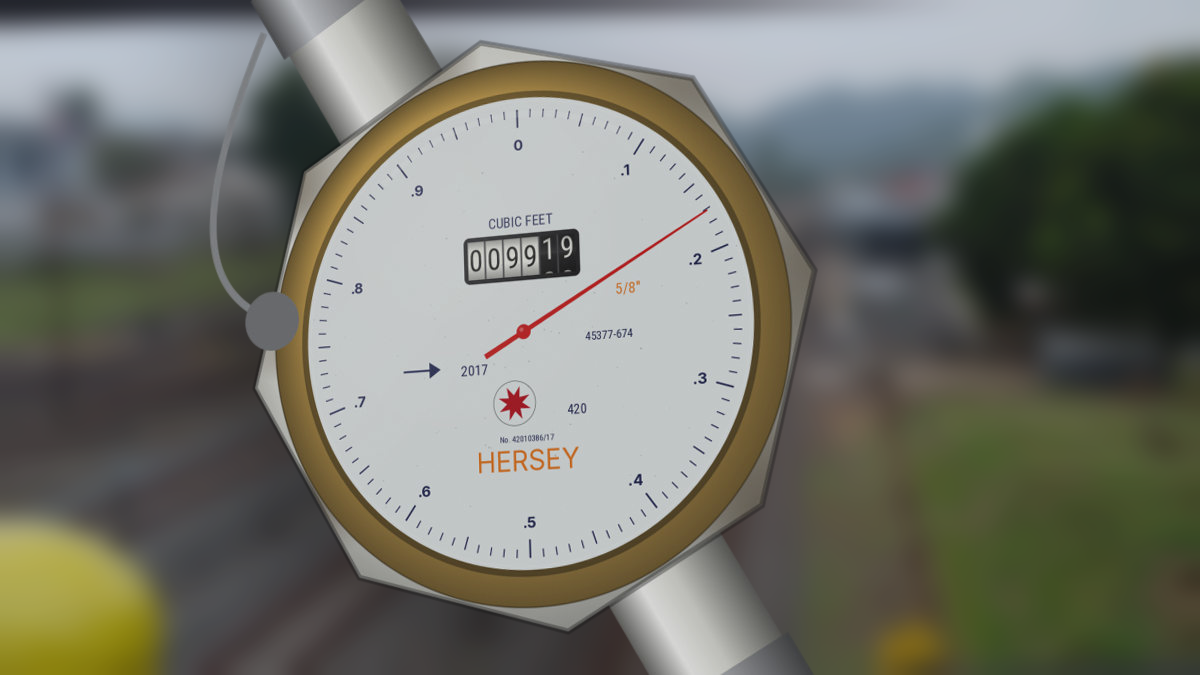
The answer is 9919.17 ft³
